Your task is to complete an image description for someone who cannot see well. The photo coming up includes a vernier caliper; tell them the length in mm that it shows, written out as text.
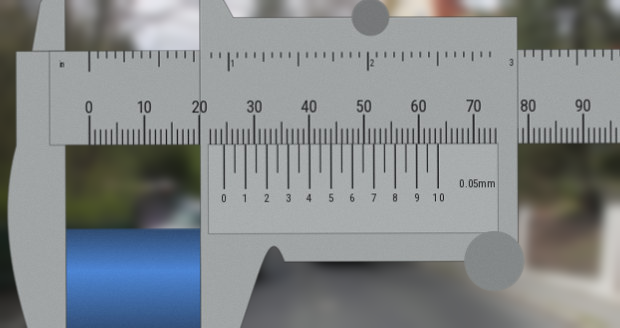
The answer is 24.5 mm
